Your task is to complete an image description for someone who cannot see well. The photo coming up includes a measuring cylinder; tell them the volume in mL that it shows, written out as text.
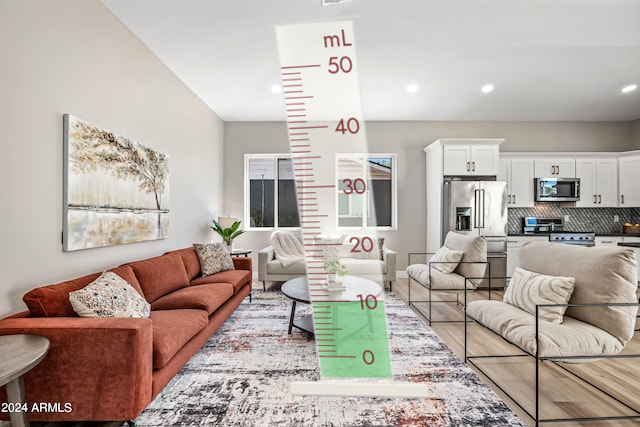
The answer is 10 mL
